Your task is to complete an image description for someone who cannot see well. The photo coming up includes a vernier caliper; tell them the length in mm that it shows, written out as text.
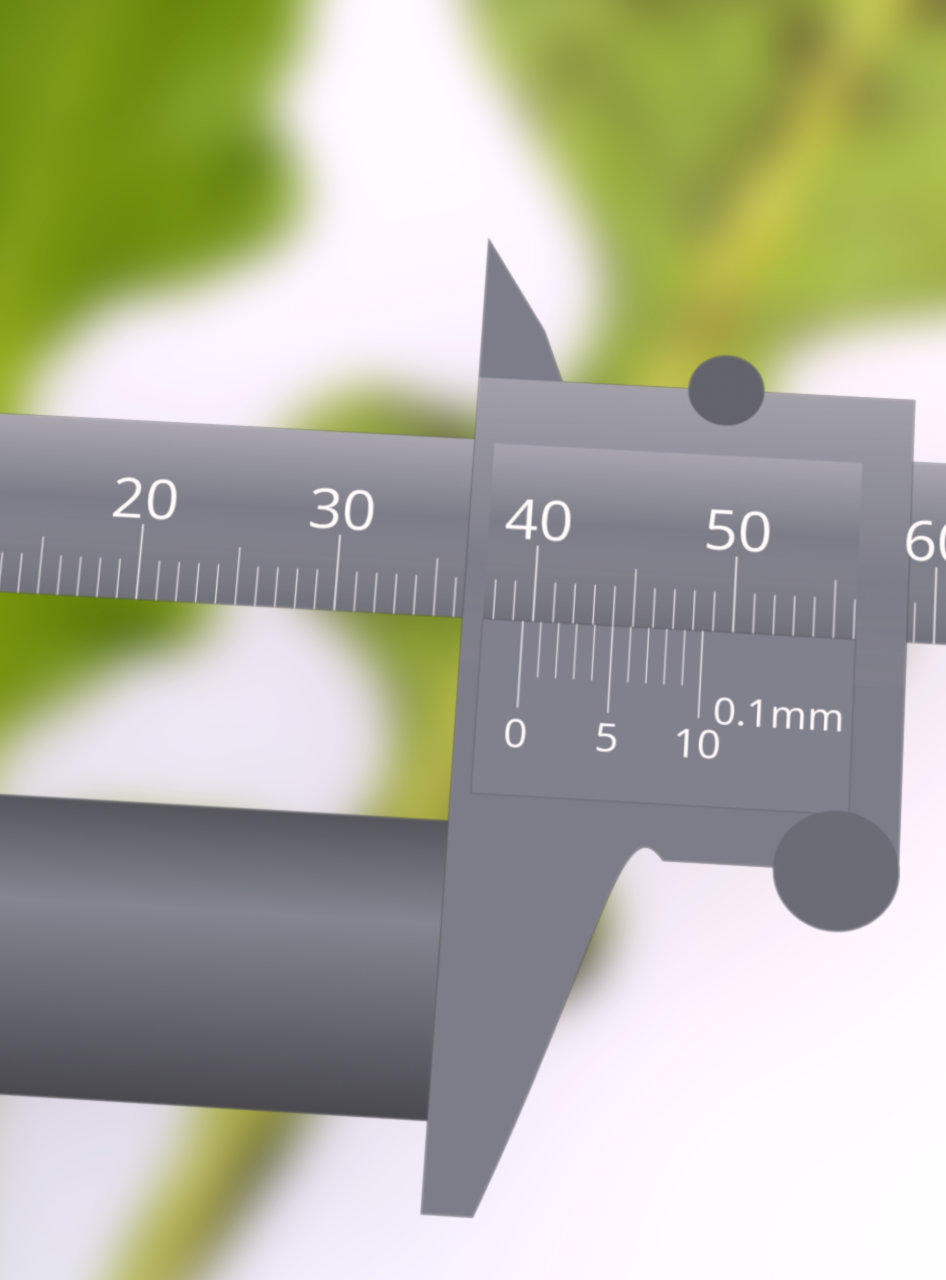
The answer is 39.5 mm
